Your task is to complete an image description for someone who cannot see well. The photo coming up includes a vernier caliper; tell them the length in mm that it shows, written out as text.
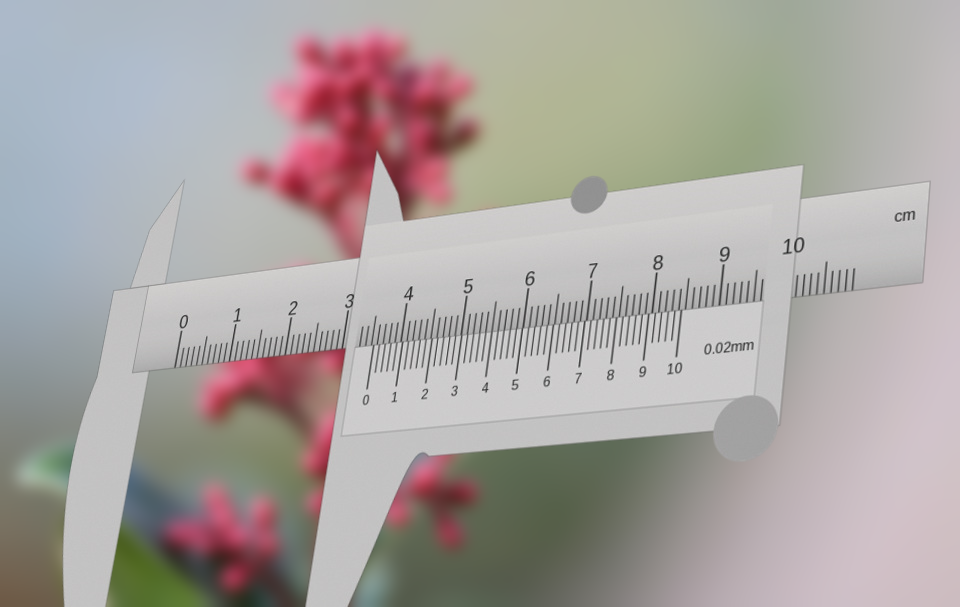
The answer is 35.4 mm
